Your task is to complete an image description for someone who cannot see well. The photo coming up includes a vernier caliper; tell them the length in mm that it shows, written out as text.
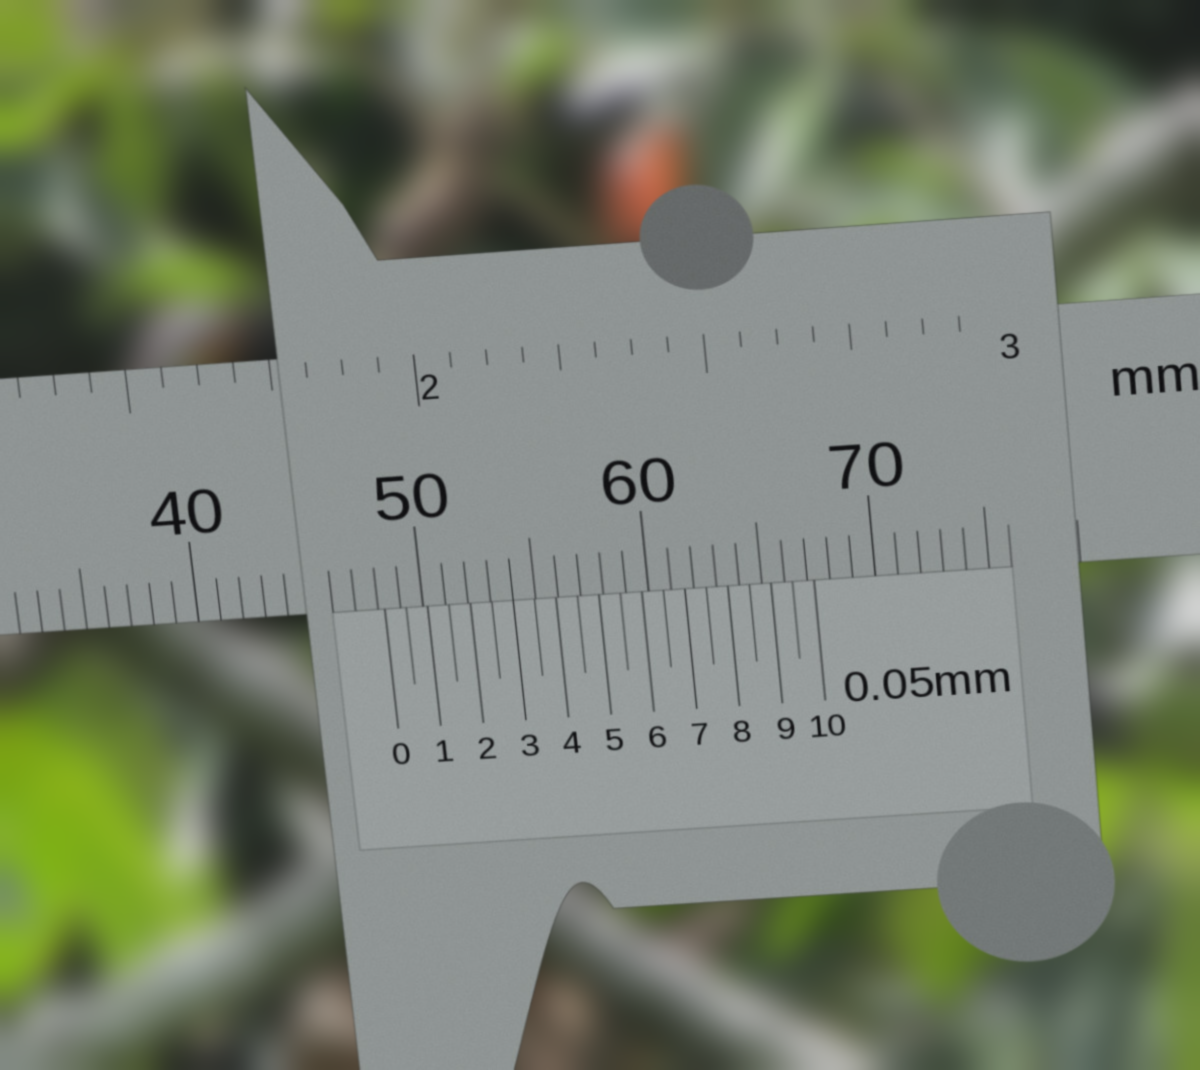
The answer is 48.3 mm
